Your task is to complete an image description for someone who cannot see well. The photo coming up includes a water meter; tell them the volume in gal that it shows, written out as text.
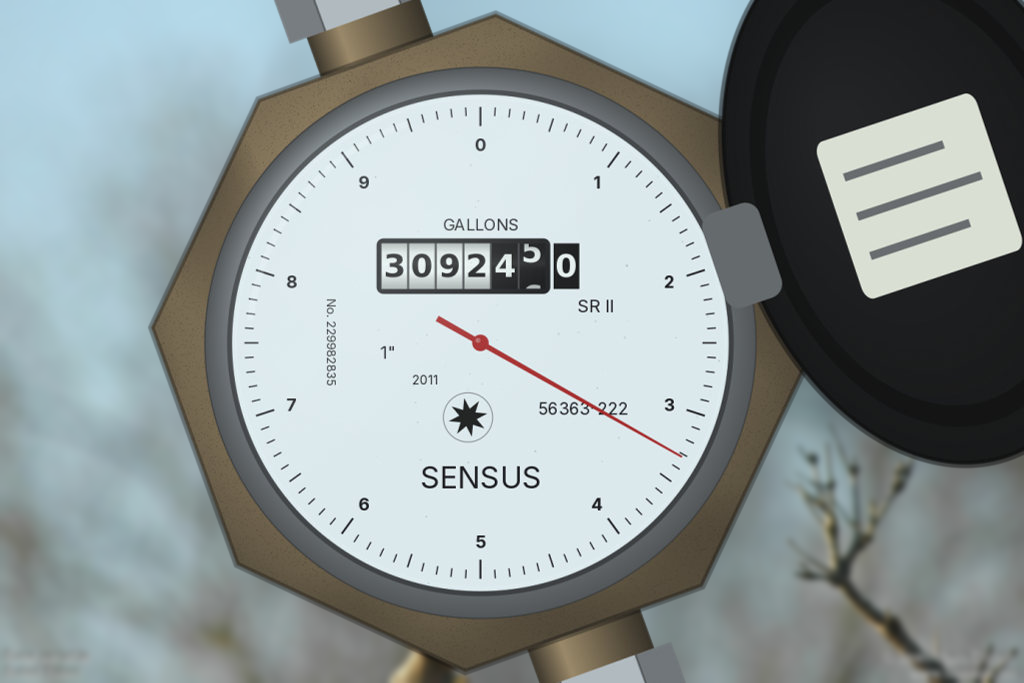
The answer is 3092453.3 gal
